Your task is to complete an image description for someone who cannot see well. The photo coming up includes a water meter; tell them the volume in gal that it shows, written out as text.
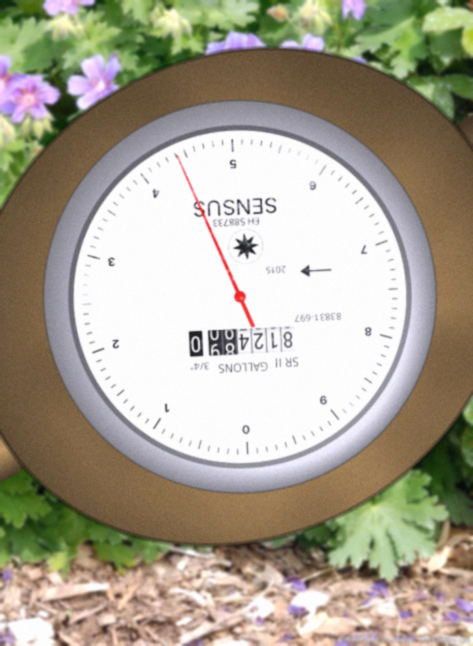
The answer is 8124894.4 gal
